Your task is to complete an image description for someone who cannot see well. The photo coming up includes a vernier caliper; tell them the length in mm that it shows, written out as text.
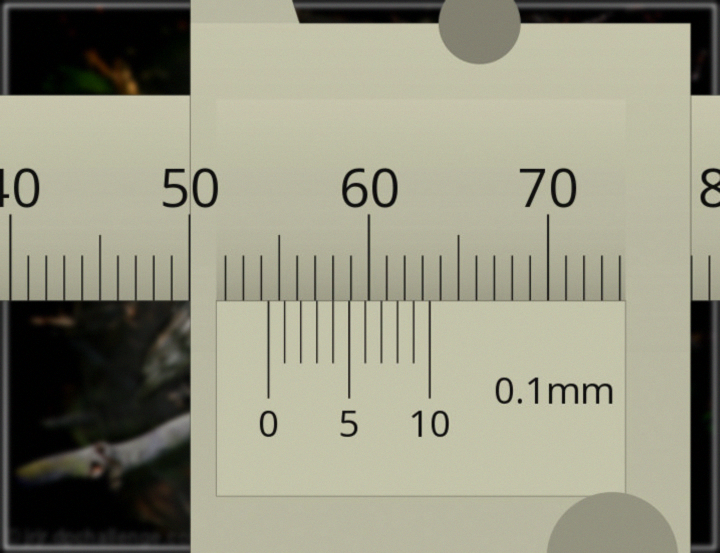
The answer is 54.4 mm
